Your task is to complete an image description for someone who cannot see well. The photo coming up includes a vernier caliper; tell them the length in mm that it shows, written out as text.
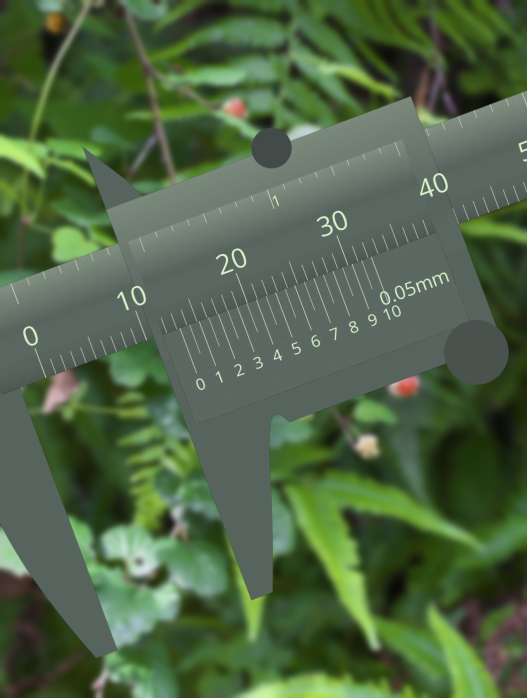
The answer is 13.3 mm
